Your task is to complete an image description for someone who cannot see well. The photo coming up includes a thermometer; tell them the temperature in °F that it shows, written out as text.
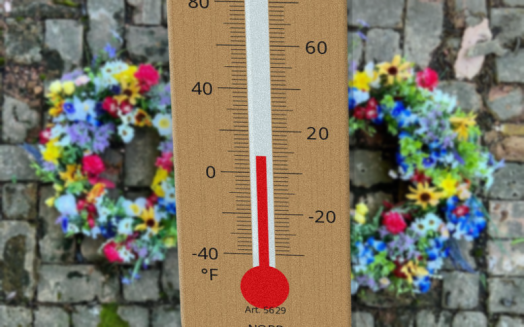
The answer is 8 °F
